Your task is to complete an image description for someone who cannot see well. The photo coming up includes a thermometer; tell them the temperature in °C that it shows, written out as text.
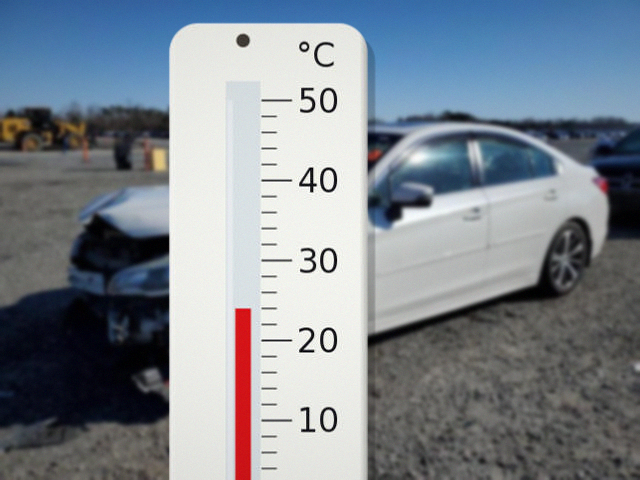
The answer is 24 °C
